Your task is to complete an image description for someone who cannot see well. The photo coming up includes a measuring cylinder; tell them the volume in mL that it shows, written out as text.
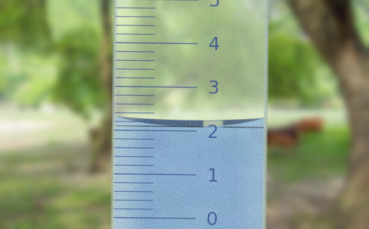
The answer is 2.1 mL
